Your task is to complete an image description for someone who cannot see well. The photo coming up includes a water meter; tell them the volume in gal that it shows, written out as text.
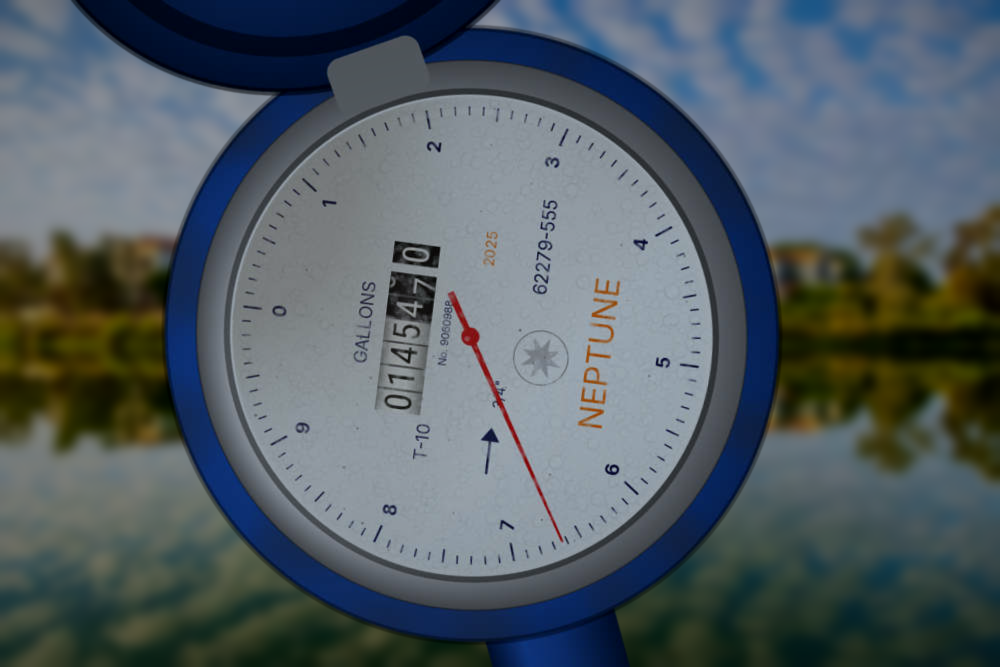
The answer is 145466.6 gal
